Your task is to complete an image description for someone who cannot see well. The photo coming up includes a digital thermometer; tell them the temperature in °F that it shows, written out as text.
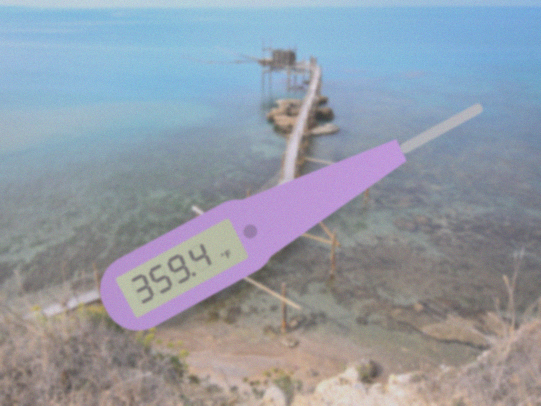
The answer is 359.4 °F
